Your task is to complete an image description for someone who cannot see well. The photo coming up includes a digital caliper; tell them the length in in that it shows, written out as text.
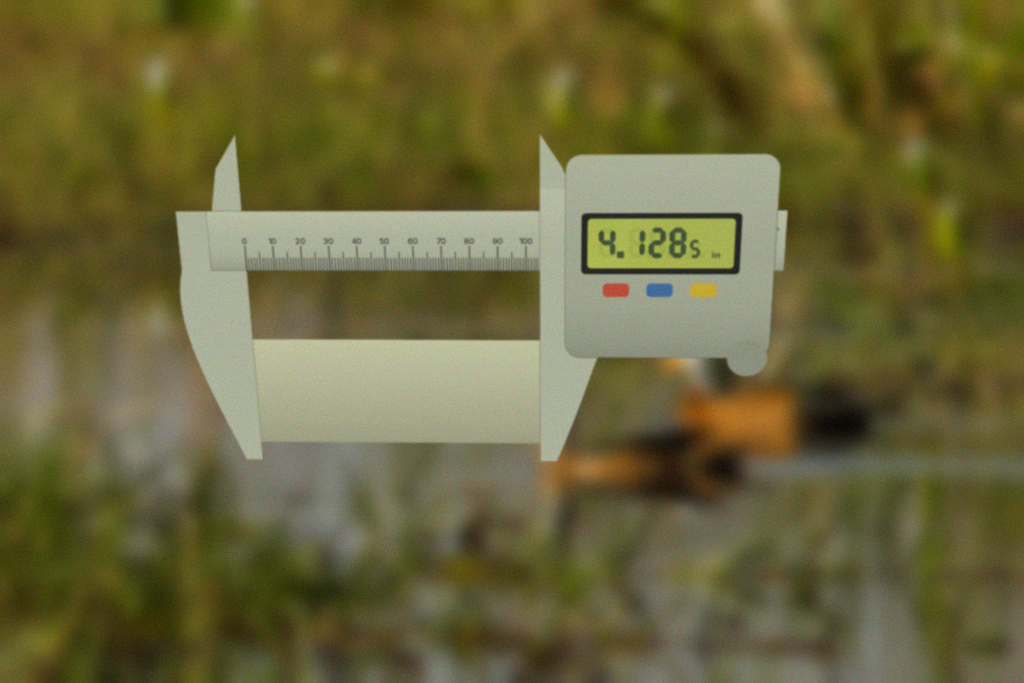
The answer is 4.1285 in
